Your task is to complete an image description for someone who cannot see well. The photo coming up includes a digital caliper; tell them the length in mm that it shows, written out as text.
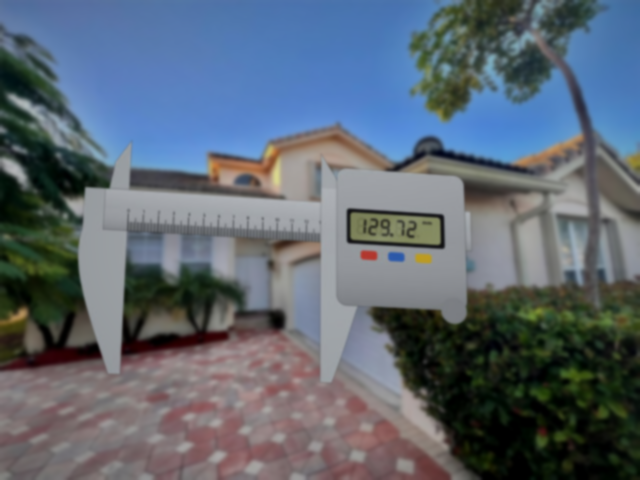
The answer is 129.72 mm
